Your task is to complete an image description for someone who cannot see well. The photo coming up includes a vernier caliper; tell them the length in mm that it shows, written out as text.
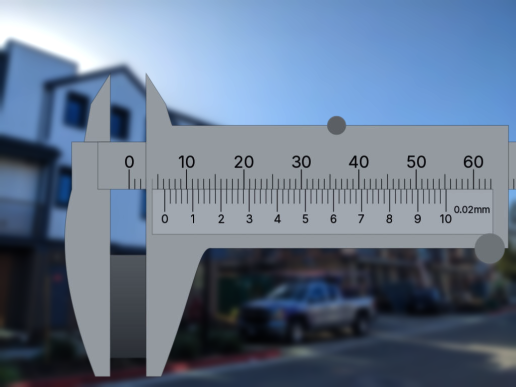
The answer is 6.2 mm
